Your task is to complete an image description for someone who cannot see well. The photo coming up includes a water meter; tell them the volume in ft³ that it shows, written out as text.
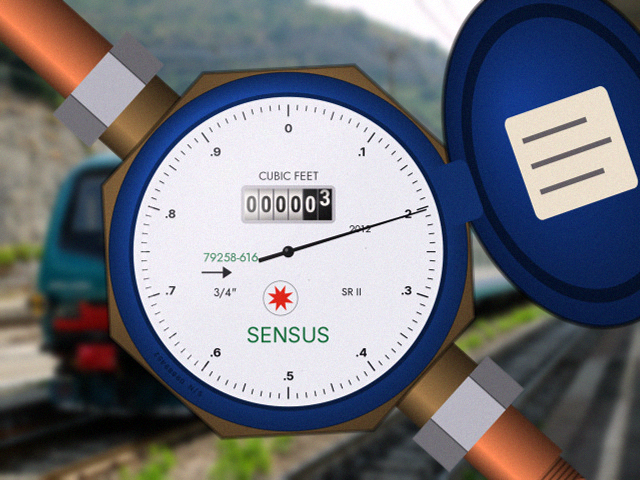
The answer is 3.20 ft³
